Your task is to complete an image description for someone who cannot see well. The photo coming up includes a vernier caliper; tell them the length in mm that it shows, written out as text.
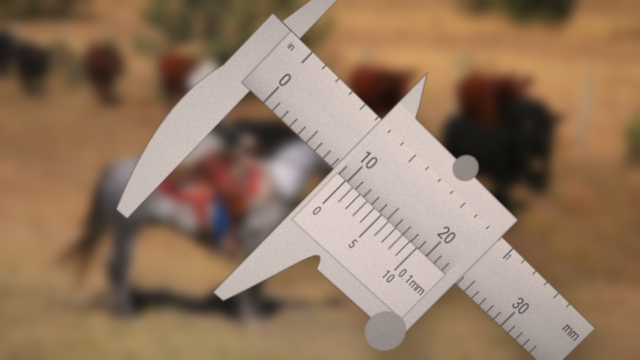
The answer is 9.8 mm
